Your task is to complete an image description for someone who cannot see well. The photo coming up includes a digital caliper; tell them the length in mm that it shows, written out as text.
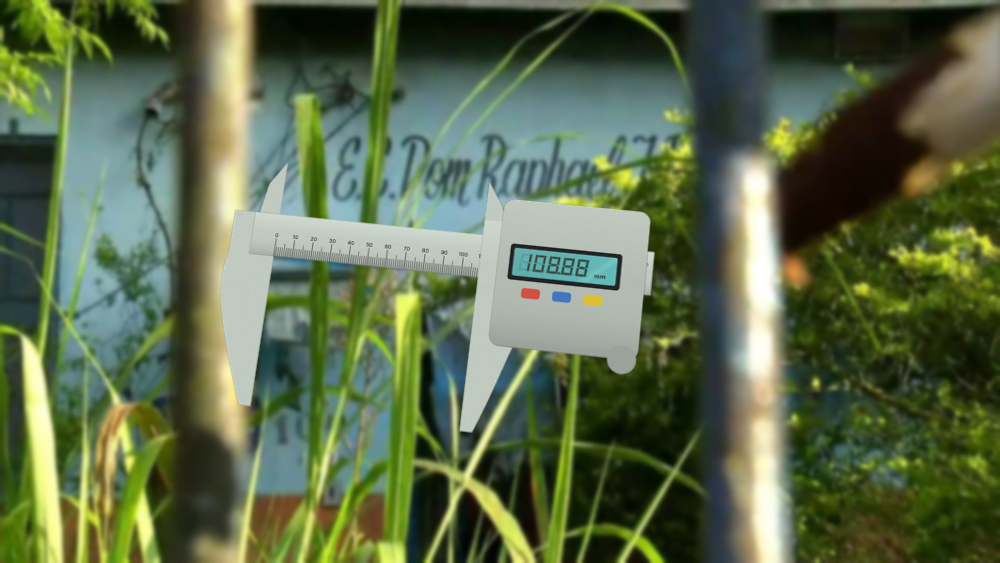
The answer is 108.88 mm
